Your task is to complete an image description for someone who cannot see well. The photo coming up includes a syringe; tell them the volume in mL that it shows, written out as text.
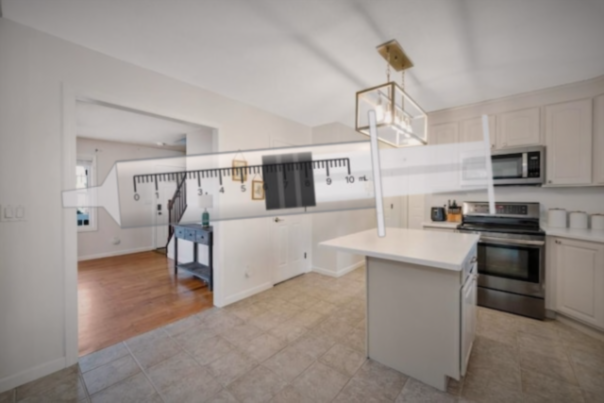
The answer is 6 mL
